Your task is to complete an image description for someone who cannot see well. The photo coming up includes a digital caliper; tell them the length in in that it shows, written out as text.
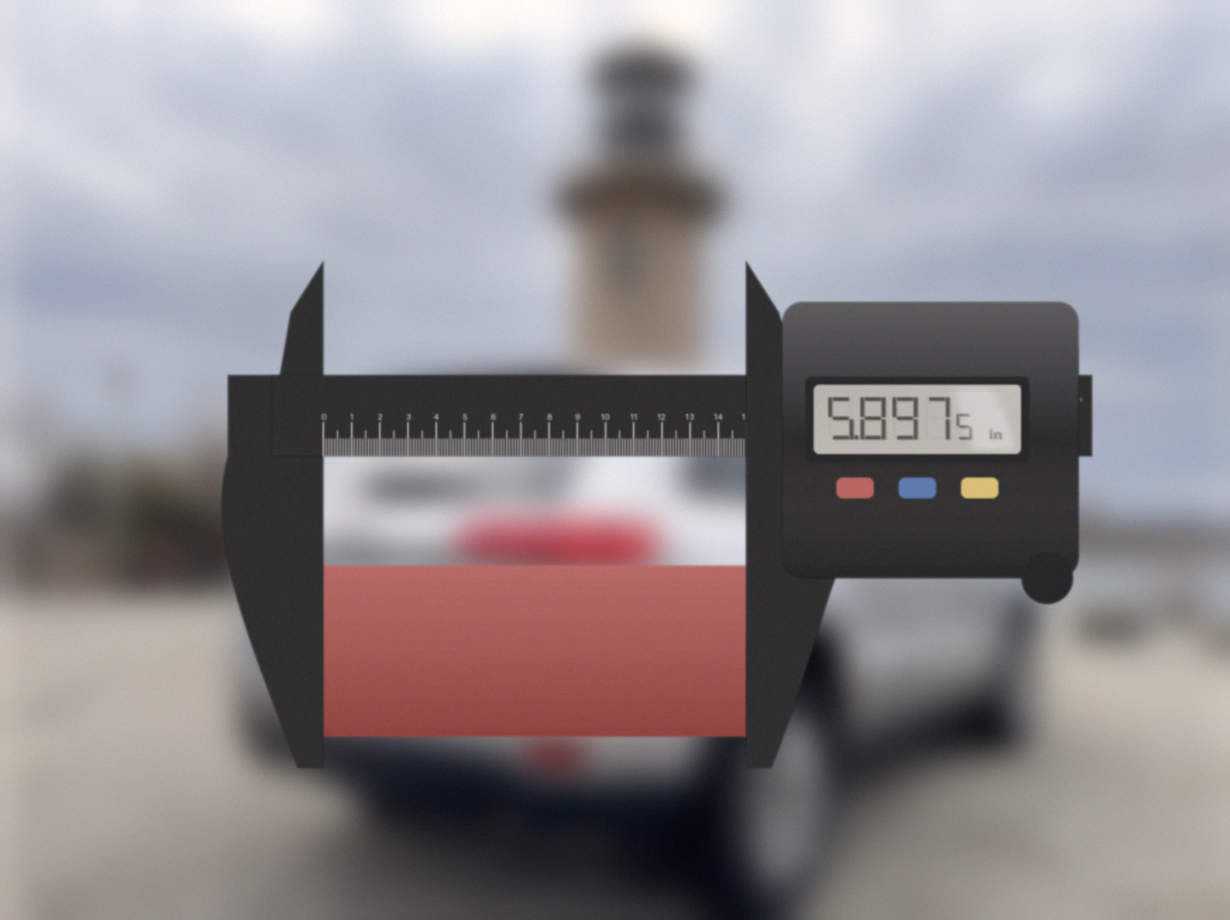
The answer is 5.8975 in
